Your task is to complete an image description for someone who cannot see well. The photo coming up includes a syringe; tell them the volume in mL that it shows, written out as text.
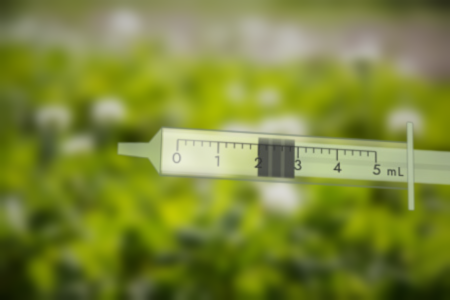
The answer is 2 mL
